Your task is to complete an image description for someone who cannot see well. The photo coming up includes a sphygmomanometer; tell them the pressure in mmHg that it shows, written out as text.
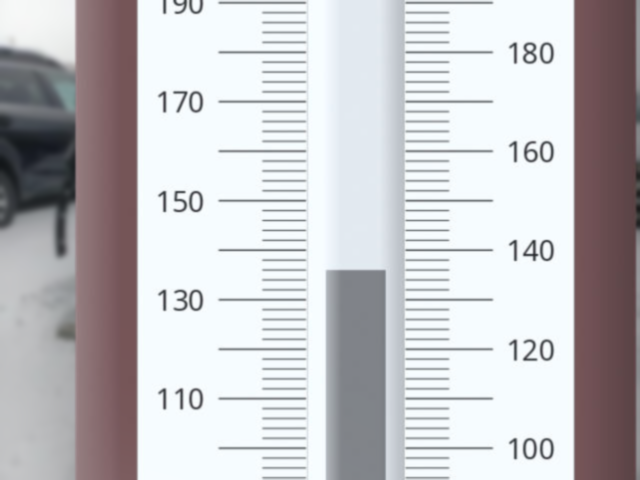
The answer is 136 mmHg
